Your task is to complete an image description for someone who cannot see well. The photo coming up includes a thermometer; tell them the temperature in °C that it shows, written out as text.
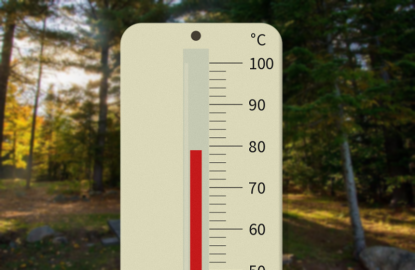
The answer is 79 °C
